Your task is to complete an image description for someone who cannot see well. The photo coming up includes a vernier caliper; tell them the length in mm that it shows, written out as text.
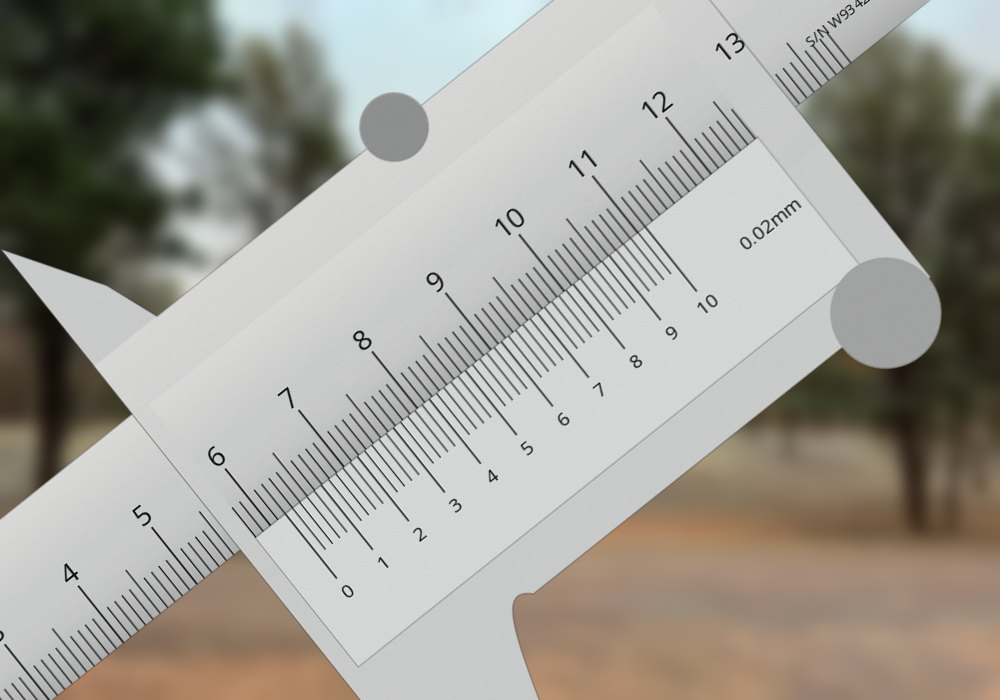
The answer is 62.0 mm
